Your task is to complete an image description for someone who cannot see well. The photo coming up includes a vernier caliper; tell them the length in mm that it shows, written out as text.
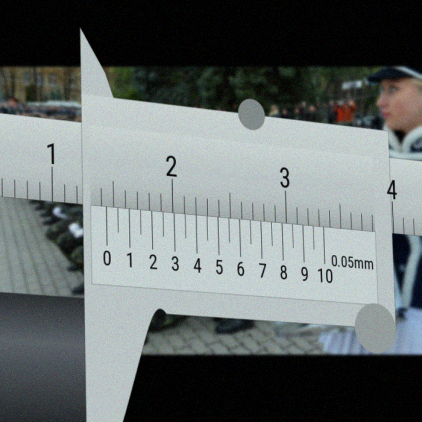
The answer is 14.4 mm
